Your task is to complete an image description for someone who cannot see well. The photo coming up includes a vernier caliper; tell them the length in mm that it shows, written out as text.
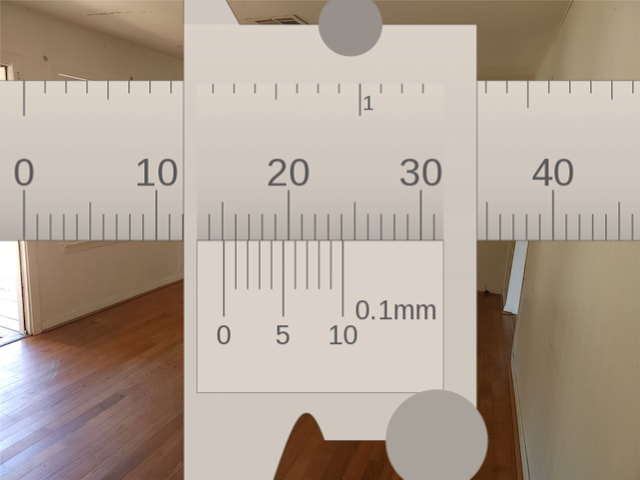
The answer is 15.1 mm
